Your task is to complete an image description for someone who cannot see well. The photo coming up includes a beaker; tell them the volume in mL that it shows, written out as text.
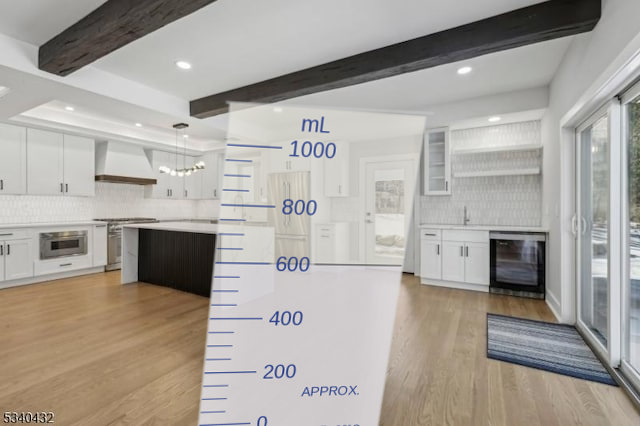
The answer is 600 mL
